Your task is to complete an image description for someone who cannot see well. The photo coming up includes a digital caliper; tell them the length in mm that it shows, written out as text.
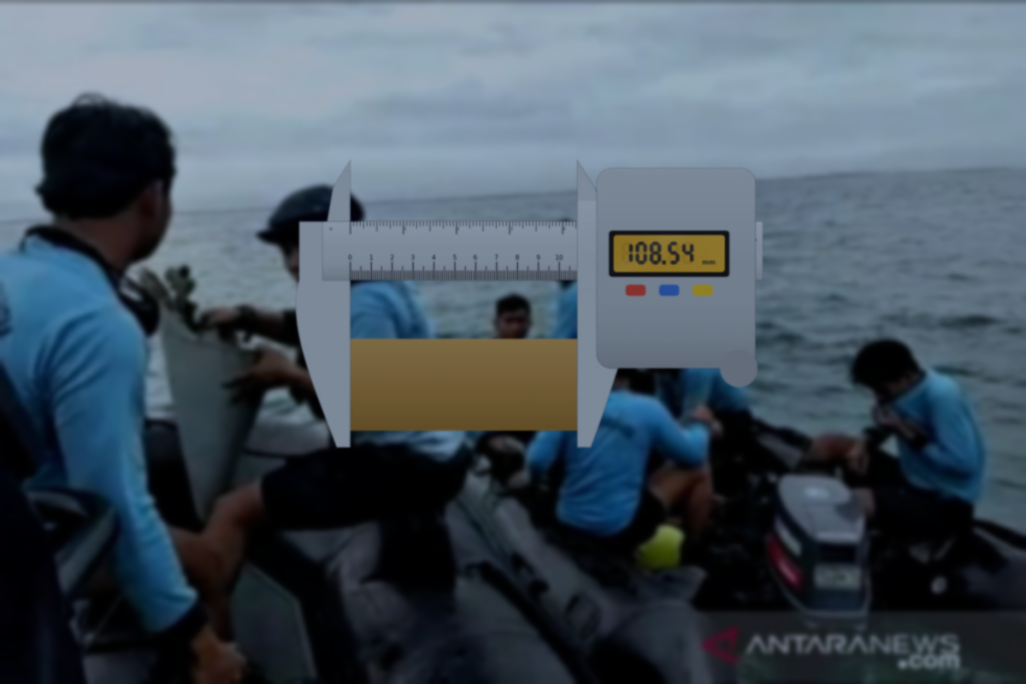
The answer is 108.54 mm
